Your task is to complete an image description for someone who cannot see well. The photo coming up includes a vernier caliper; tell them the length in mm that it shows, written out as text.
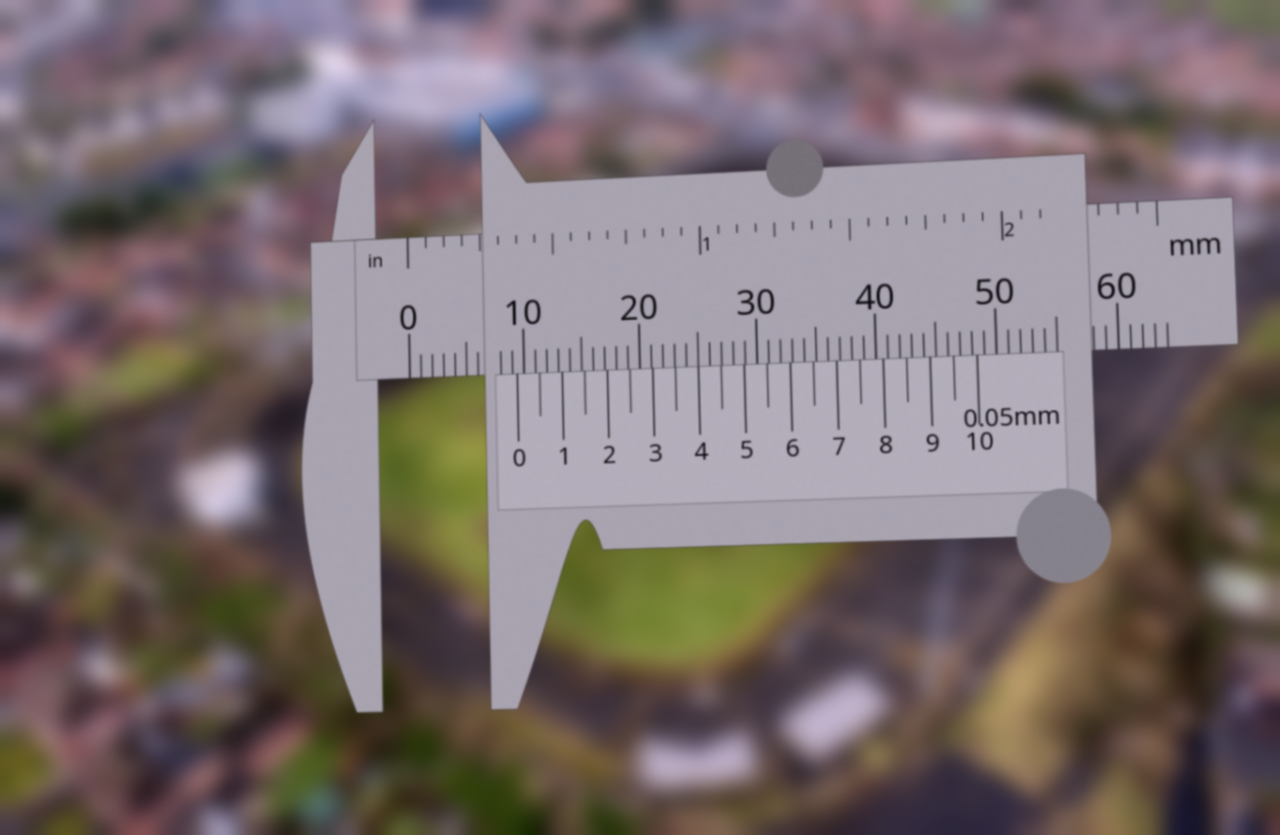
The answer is 9.4 mm
